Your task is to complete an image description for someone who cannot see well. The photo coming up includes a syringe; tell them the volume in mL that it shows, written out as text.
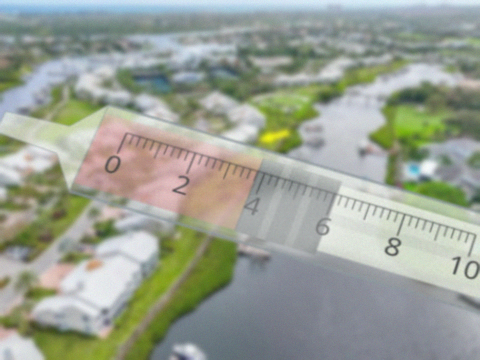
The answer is 3.8 mL
